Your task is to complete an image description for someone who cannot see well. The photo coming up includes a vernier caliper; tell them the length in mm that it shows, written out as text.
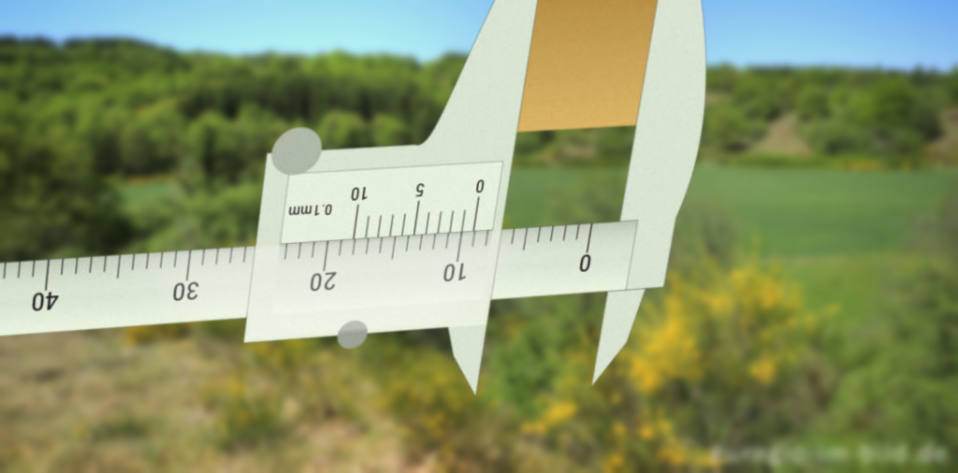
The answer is 9.1 mm
